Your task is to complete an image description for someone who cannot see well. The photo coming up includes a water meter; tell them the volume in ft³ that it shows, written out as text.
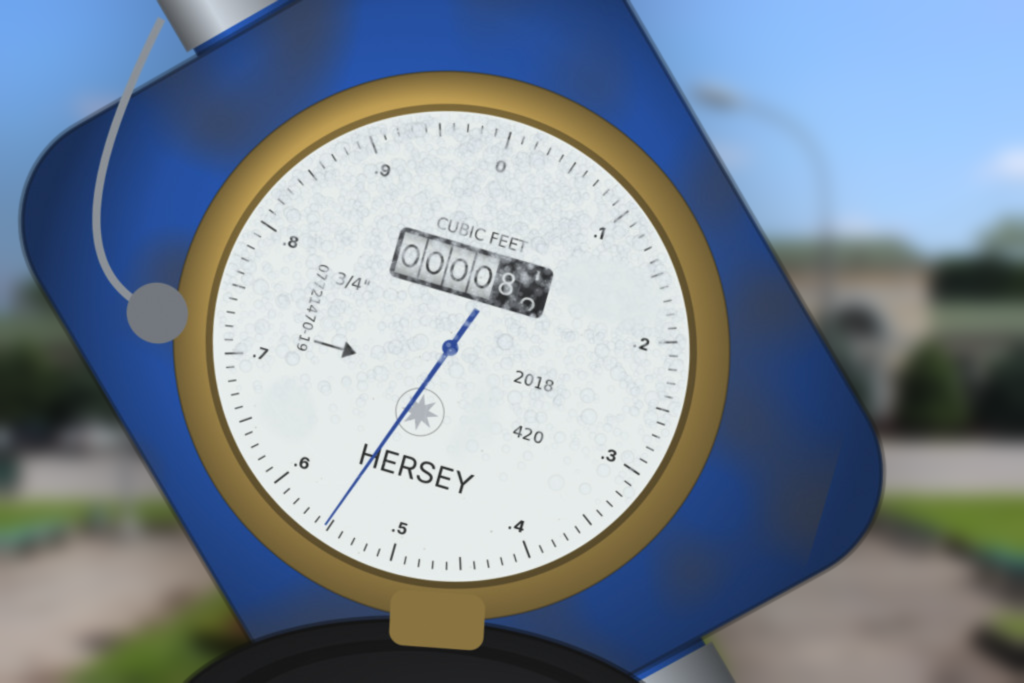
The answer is 81.55 ft³
